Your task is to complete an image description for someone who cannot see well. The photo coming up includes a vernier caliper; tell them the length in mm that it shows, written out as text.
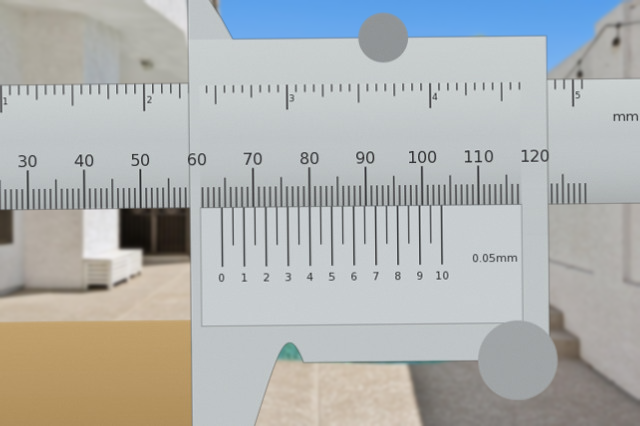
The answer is 64.4 mm
